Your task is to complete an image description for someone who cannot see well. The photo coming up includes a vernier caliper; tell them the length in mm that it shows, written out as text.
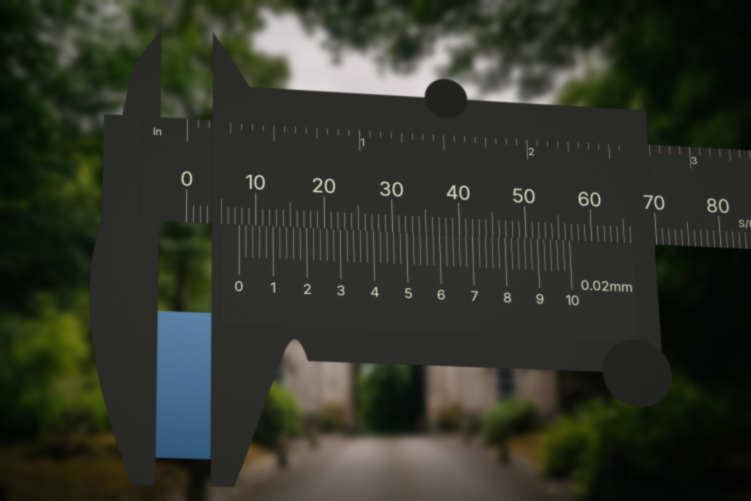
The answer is 7.6 mm
